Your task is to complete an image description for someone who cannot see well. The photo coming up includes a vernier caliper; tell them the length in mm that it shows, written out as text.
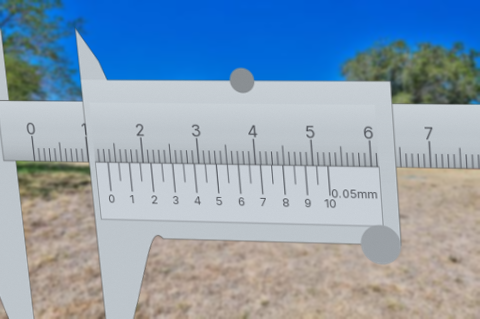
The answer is 13.6 mm
